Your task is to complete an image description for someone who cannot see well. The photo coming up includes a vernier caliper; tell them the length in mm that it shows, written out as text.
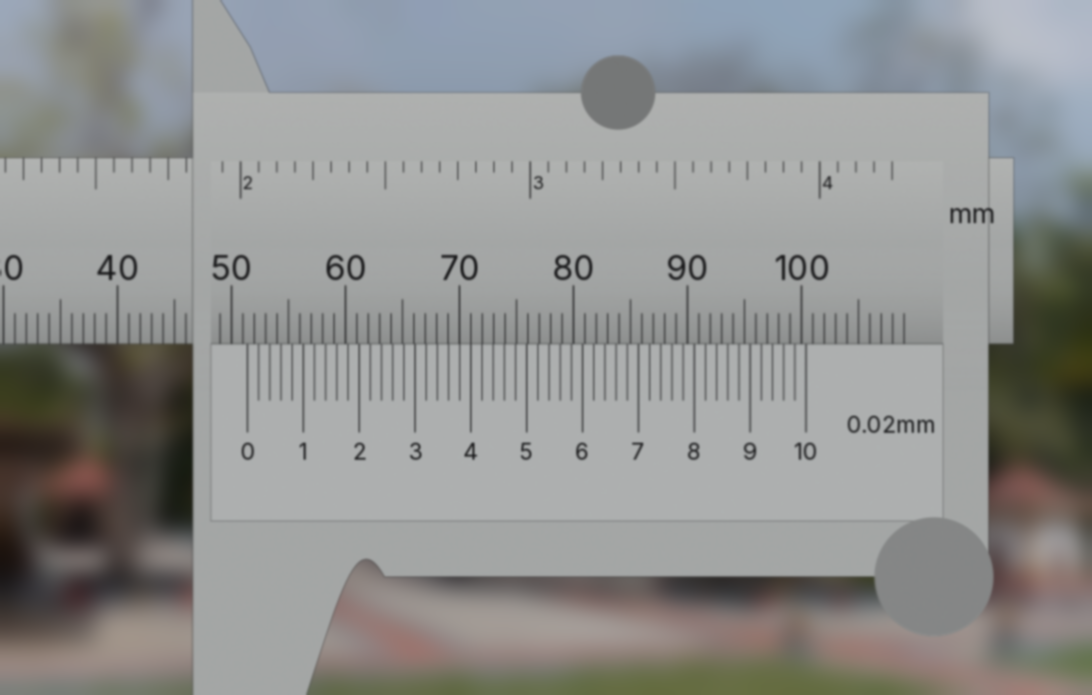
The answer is 51.4 mm
